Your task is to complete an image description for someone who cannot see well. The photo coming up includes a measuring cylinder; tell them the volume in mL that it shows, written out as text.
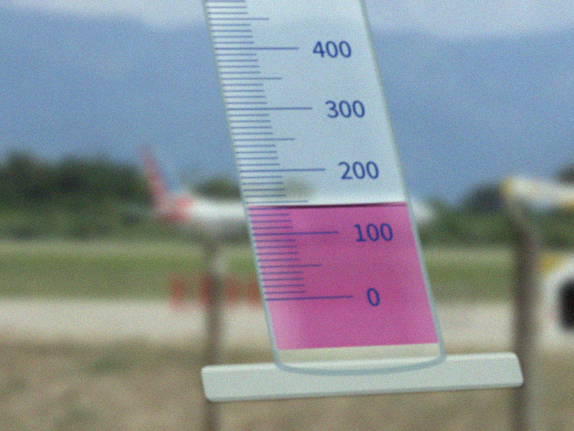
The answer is 140 mL
